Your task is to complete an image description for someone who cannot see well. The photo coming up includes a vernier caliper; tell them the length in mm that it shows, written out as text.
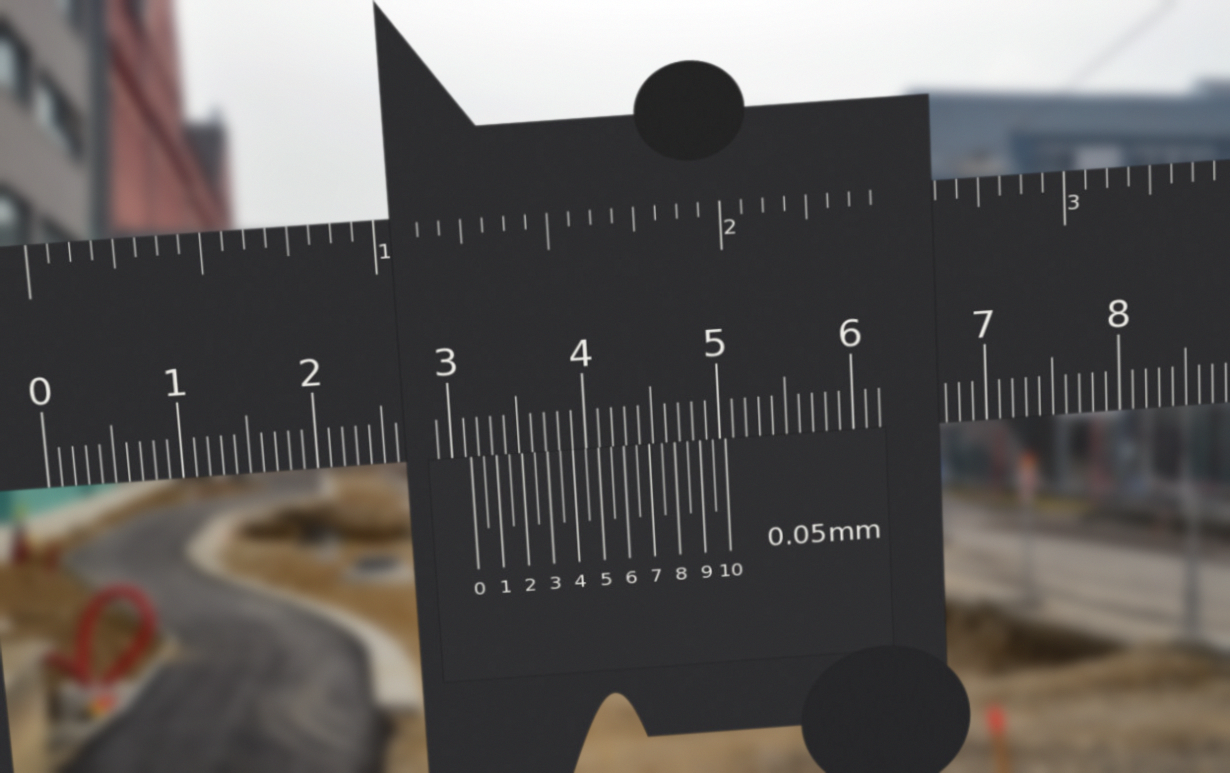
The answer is 31.4 mm
